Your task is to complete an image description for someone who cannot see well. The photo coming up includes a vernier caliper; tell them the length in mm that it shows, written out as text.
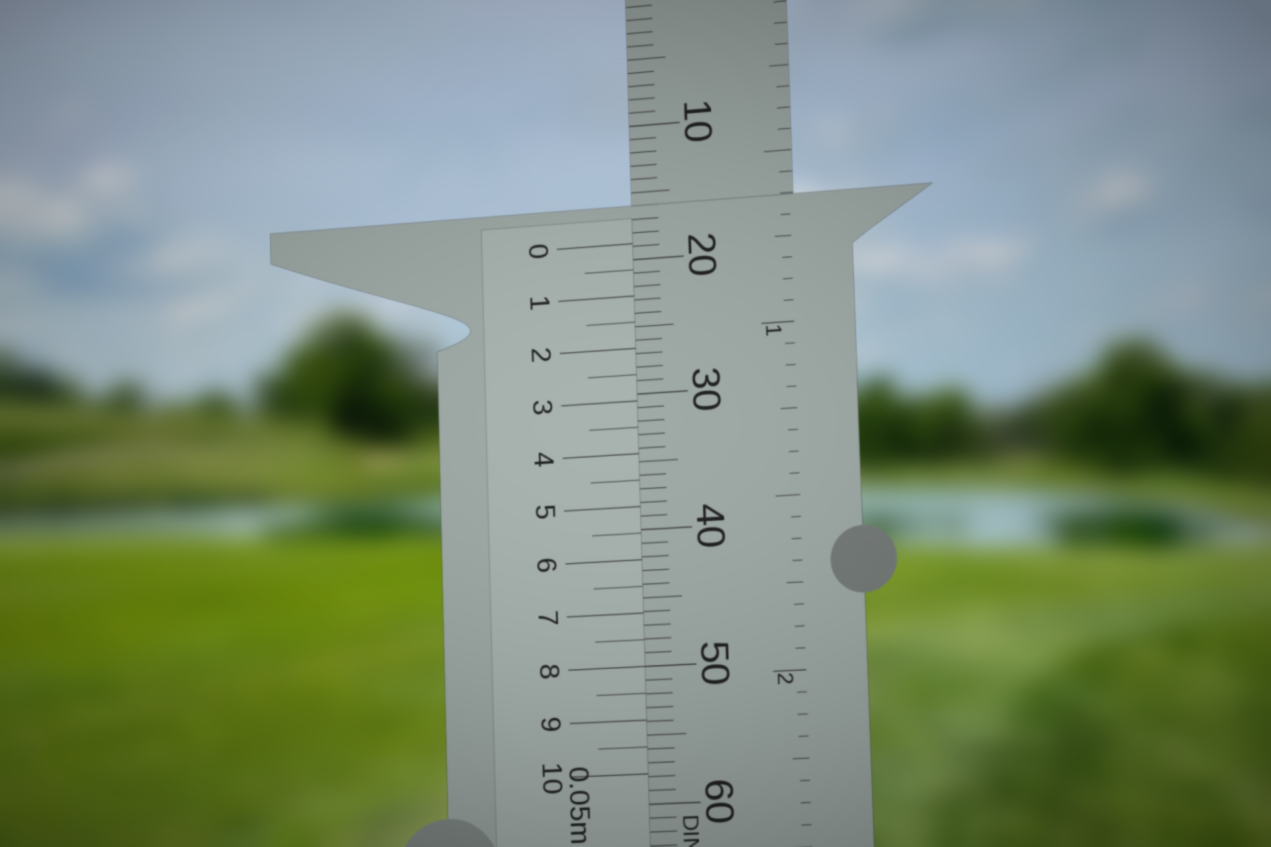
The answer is 18.8 mm
